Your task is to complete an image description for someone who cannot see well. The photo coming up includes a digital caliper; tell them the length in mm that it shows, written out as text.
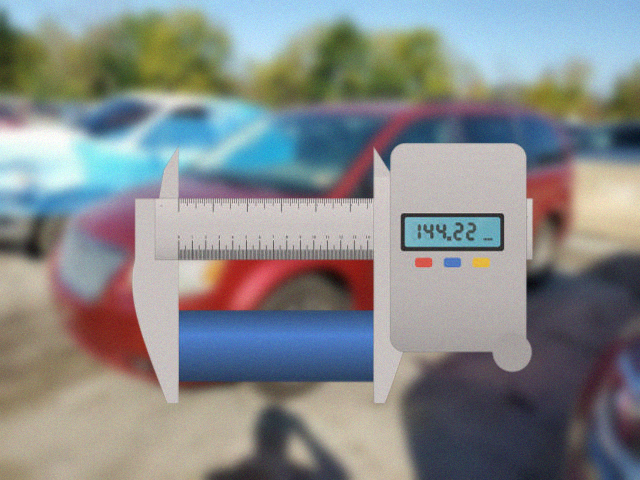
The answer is 144.22 mm
